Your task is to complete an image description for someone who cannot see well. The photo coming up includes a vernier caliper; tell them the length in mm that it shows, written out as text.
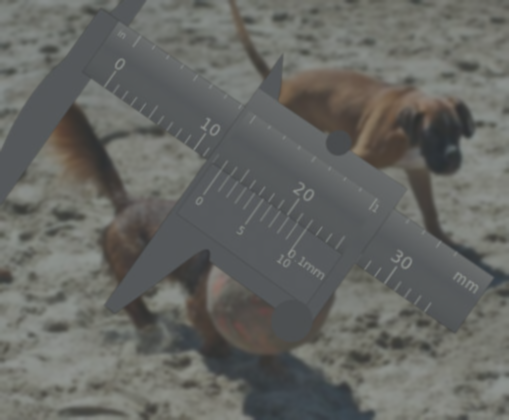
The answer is 13.0 mm
